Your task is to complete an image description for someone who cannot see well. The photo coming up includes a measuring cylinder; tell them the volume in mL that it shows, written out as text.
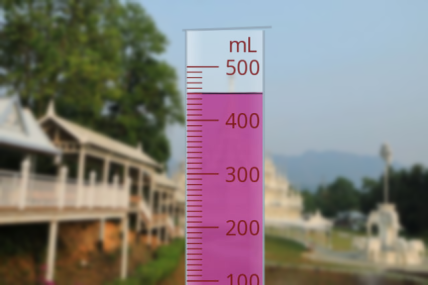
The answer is 450 mL
